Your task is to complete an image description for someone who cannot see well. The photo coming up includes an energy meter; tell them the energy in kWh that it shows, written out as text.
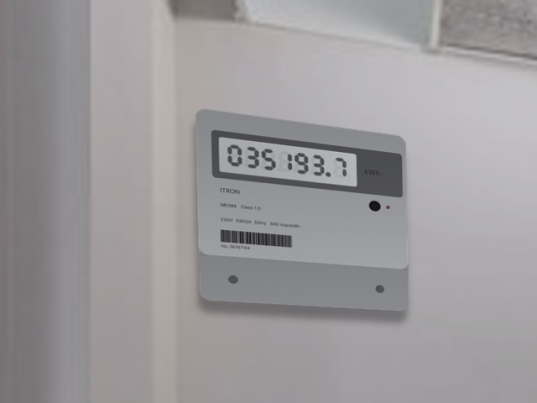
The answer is 35193.7 kWh
